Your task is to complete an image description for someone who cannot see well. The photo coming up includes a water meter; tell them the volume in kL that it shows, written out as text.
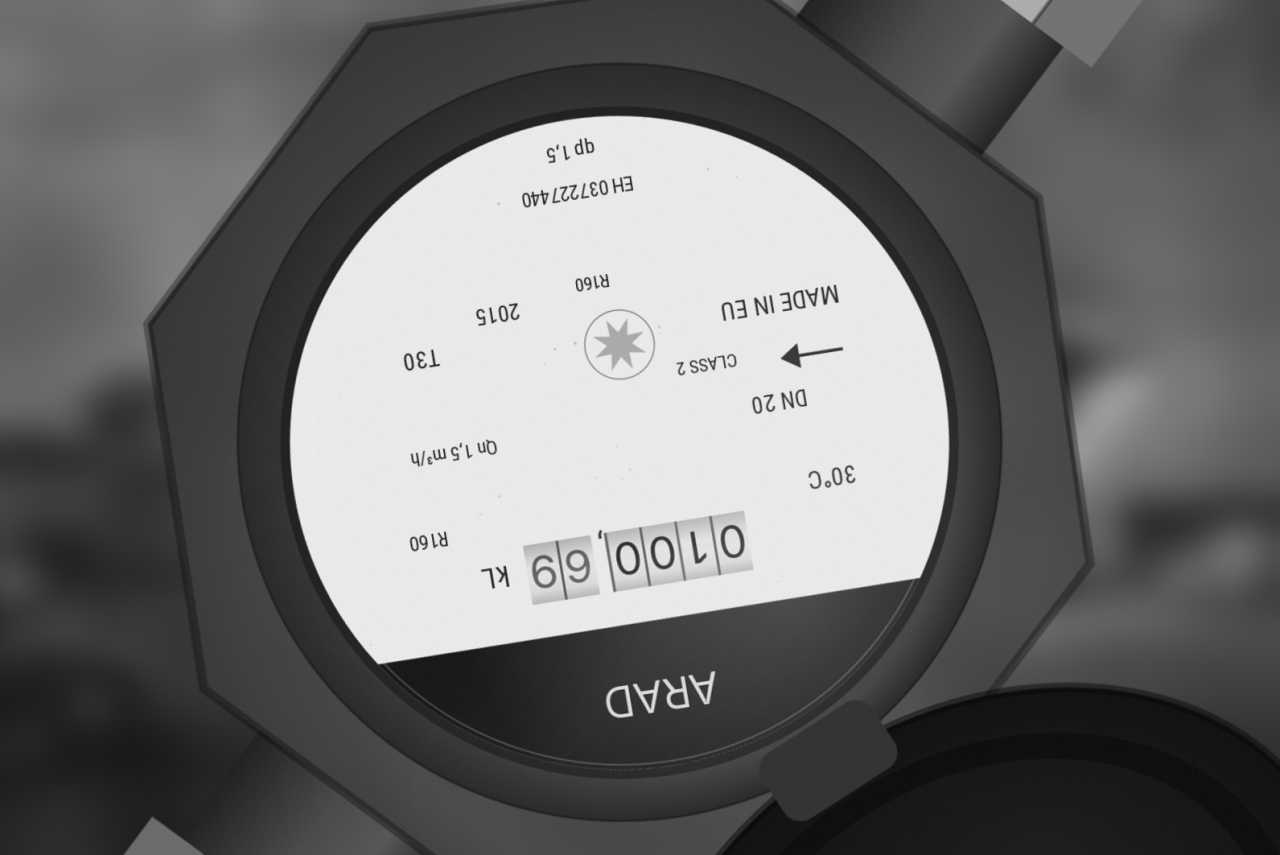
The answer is 100.69 kL
